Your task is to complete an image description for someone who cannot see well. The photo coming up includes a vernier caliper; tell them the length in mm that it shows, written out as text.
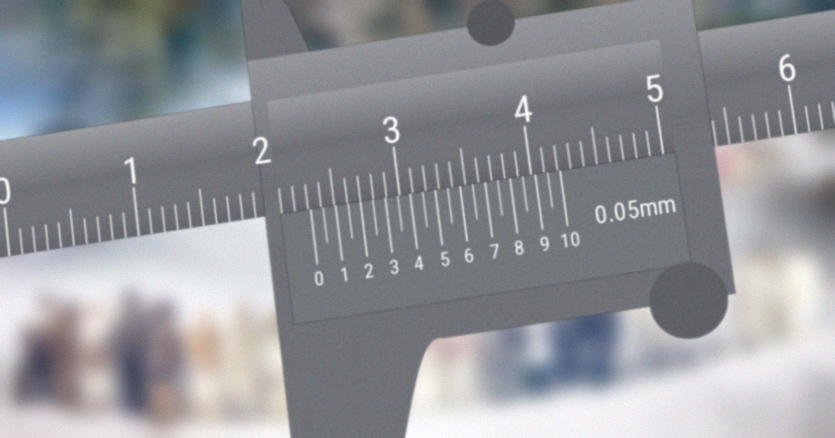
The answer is 23.2 mm
